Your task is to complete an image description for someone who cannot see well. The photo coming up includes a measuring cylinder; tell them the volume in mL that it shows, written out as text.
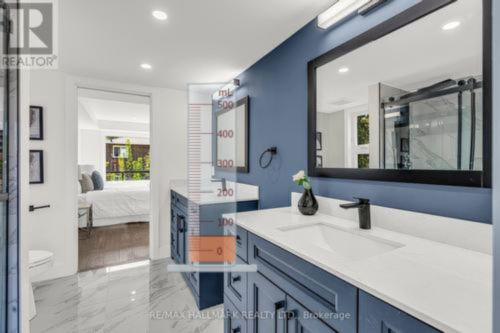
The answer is 50 mL
